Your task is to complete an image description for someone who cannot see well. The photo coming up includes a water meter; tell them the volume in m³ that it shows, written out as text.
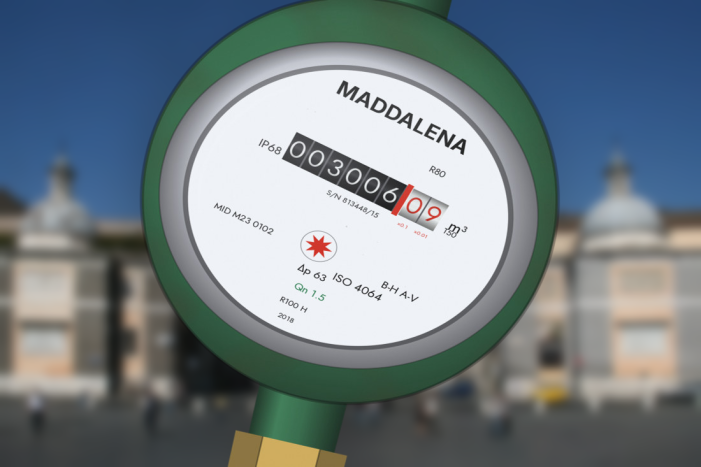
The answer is 3006.09 m³
